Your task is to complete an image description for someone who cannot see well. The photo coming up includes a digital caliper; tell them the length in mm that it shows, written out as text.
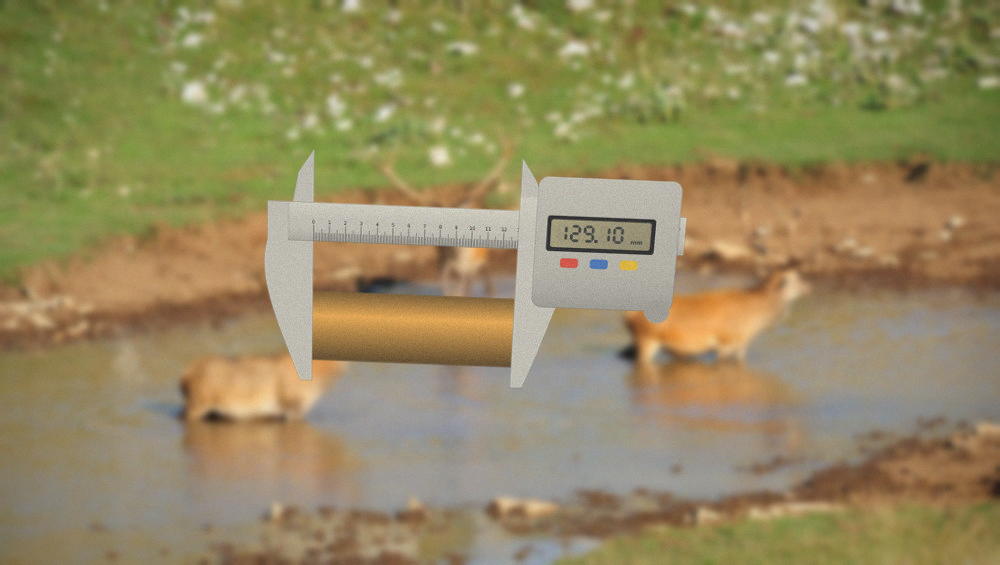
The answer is 129.10 mm
